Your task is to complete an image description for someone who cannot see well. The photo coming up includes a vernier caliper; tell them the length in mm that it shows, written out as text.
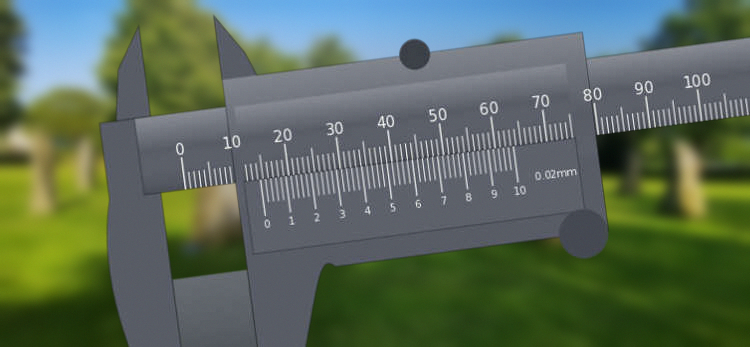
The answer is 14.5 mm
